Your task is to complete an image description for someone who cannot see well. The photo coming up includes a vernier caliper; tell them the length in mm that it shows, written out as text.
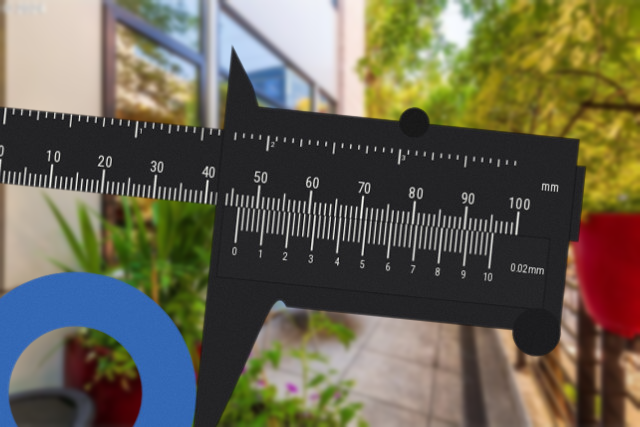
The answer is 46.5 mm
